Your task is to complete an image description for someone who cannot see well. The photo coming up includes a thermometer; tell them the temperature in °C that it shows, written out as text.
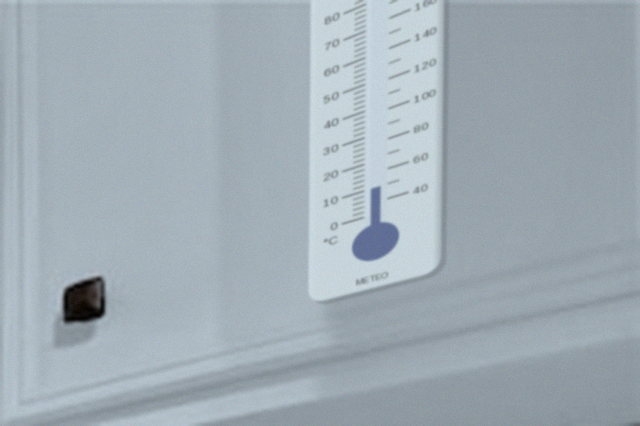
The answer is 10 °C
